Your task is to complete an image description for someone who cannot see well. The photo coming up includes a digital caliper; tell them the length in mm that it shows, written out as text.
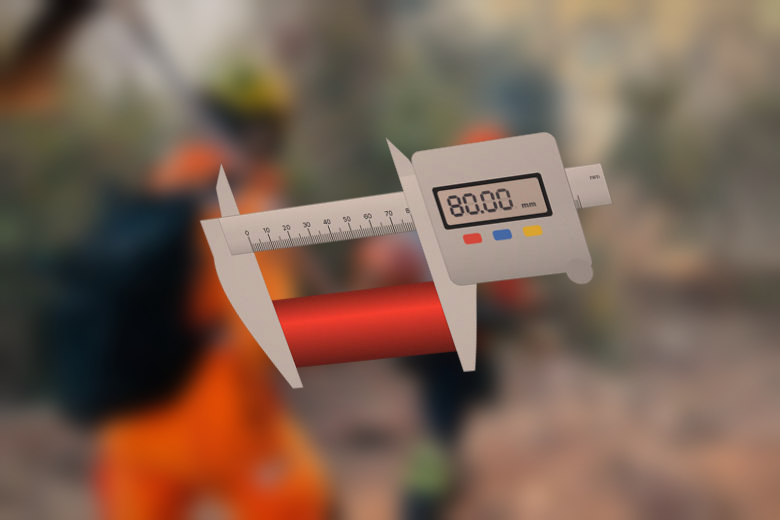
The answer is 80.00 mm
